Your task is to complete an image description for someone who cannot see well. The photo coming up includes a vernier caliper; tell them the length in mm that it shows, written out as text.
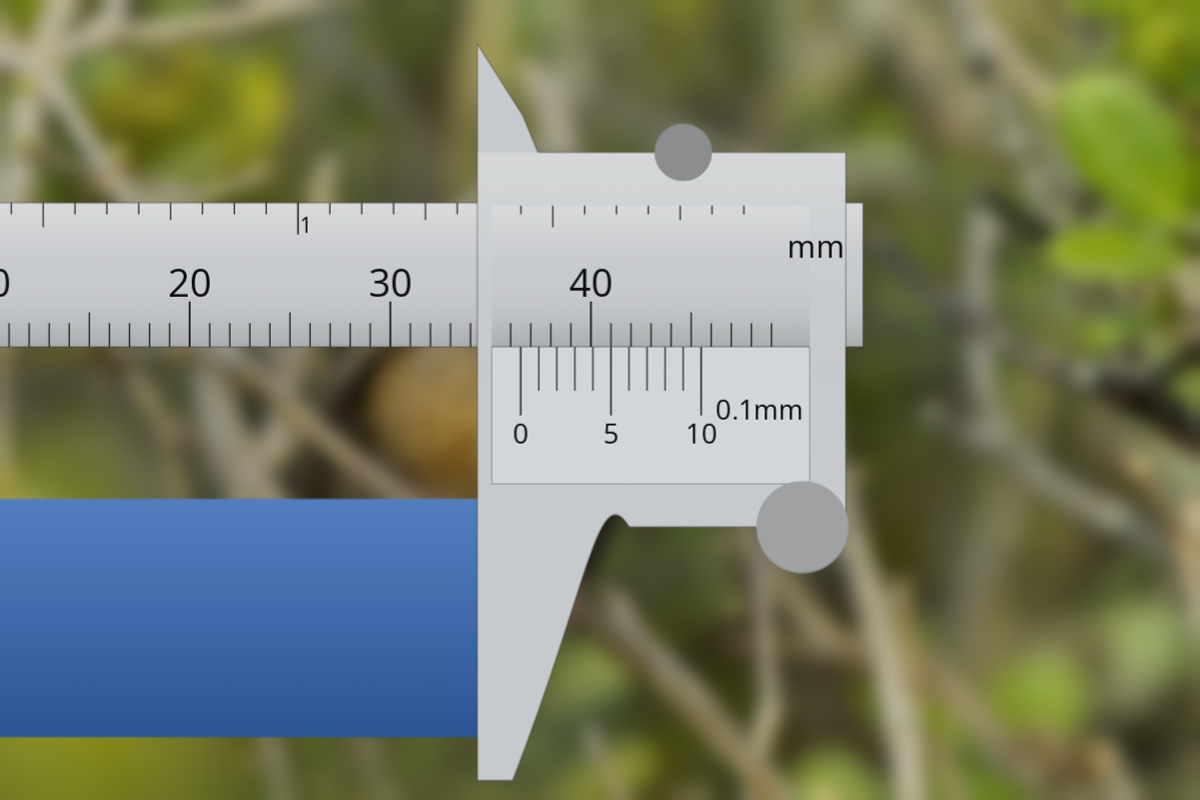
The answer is 36.5 mm
